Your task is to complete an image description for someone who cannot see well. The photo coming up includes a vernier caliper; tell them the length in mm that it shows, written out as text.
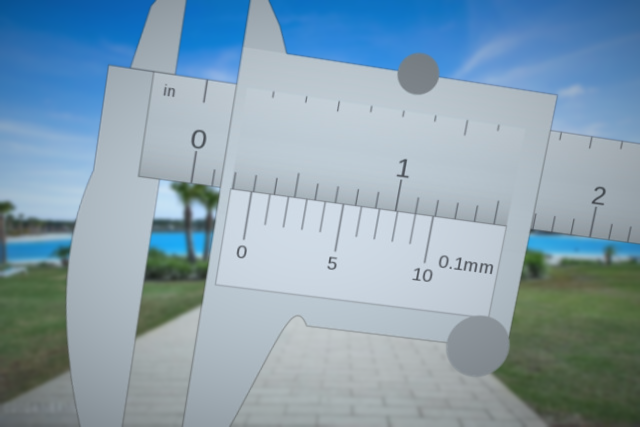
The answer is 2.9 mm
